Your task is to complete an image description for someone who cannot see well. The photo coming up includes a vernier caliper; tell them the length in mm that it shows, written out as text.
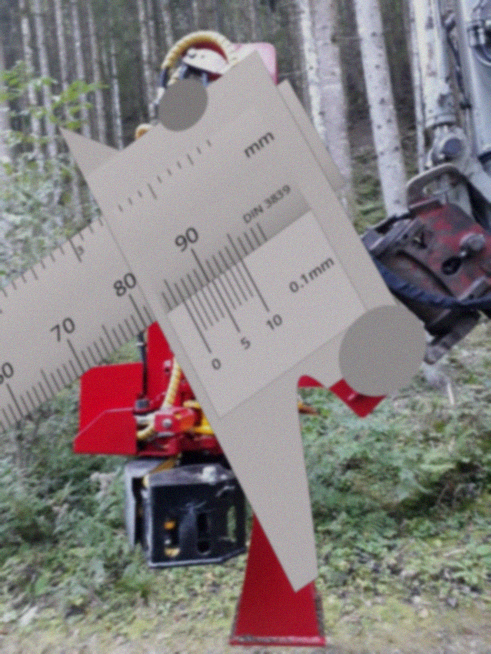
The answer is 86.0 mm
